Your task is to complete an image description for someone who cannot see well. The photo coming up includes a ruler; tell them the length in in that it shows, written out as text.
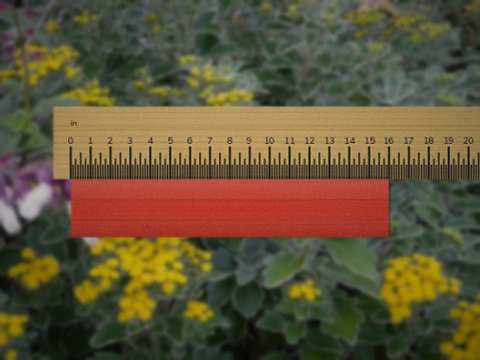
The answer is 16 in
